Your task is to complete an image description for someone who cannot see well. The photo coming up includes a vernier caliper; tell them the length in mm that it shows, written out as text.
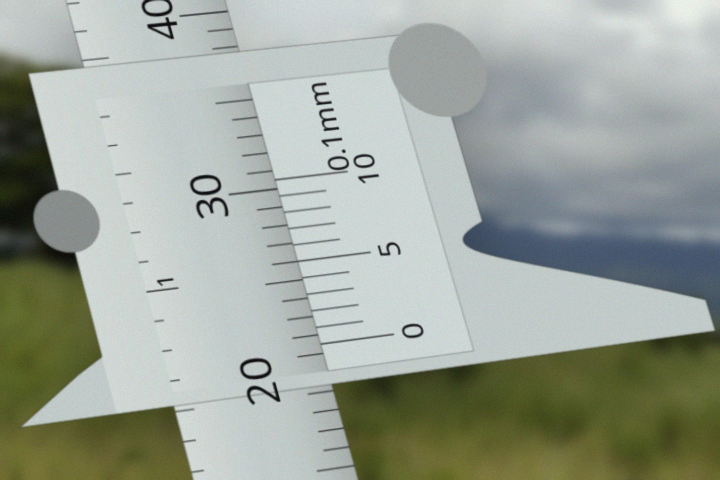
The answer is 21.5 mm
